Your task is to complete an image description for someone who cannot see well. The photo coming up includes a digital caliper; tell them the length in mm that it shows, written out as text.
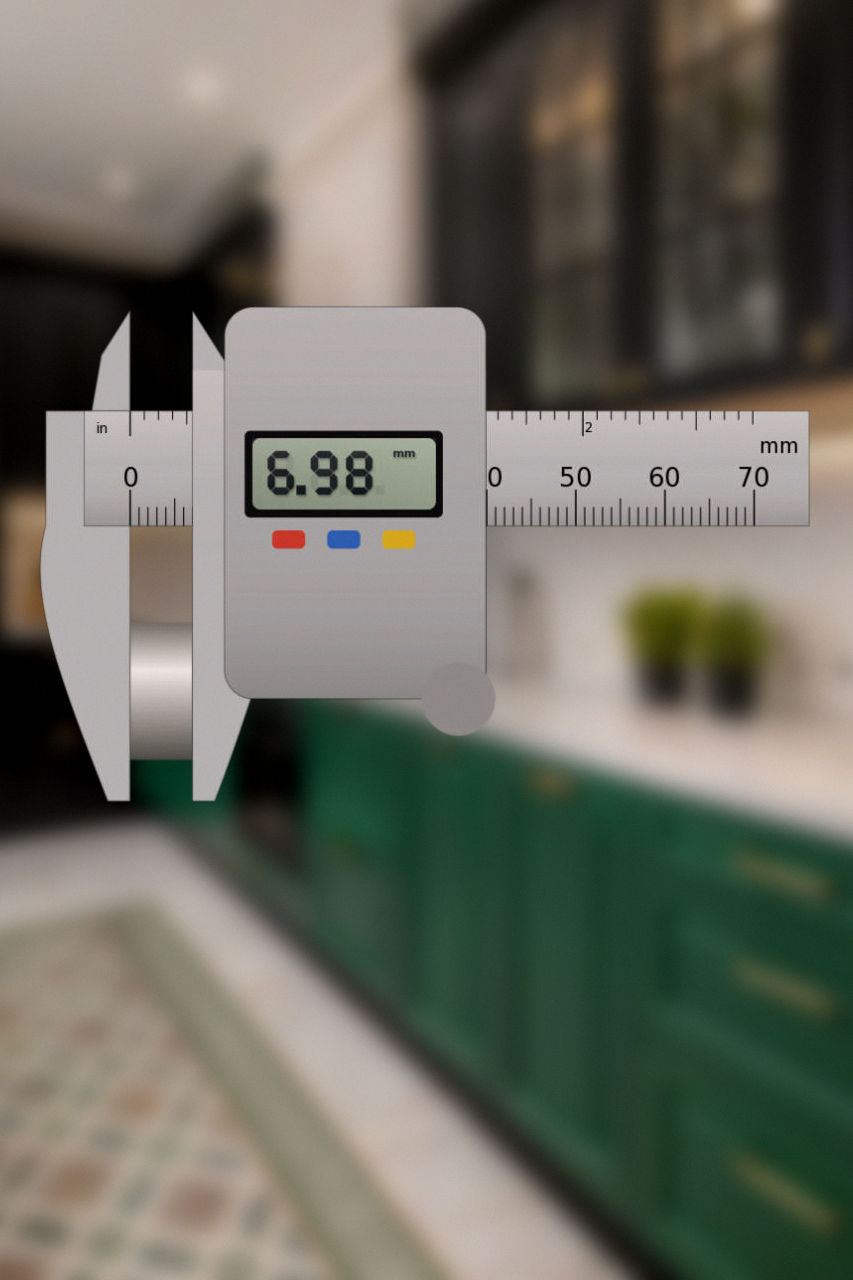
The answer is 6.98 mm
